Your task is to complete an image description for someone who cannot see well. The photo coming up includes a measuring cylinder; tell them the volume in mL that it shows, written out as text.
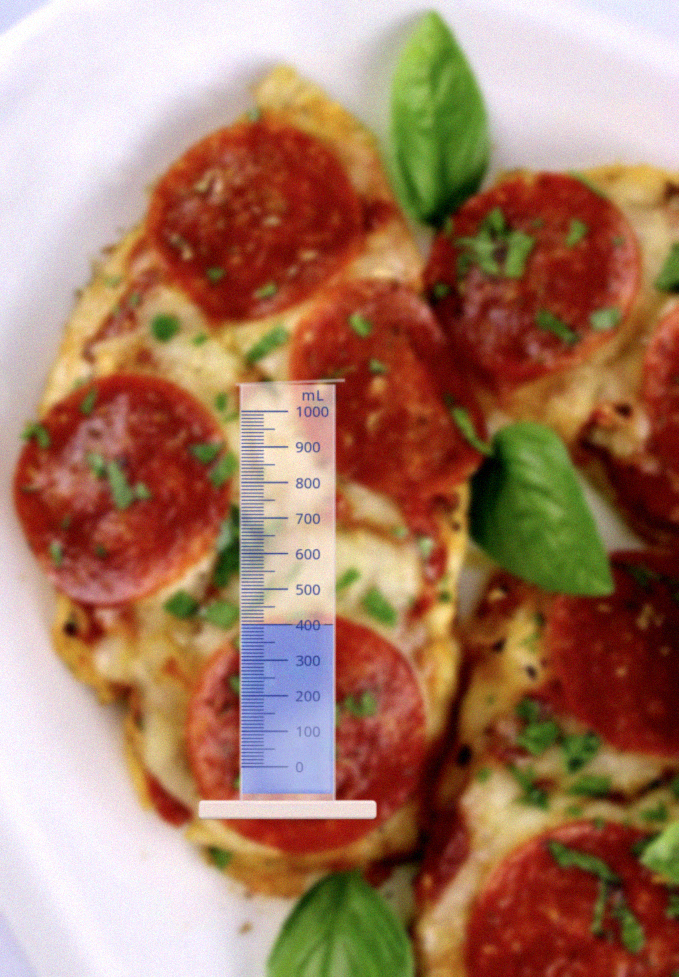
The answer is 400 mL
